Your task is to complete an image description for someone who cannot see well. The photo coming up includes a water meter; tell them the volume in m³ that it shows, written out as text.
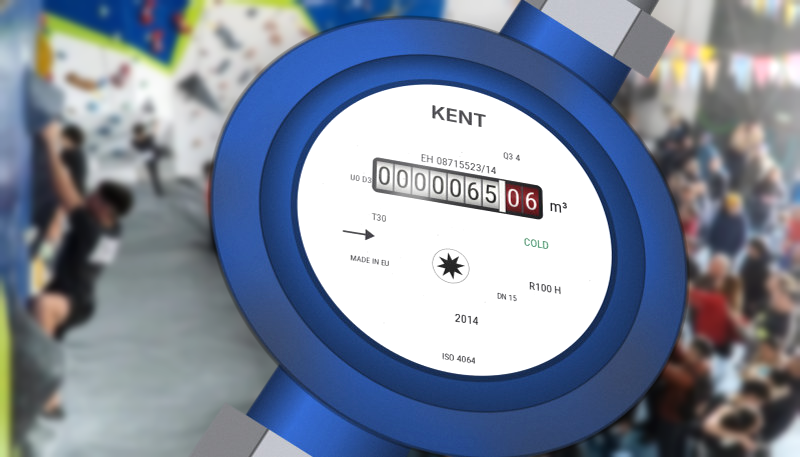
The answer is 65.06 m³
